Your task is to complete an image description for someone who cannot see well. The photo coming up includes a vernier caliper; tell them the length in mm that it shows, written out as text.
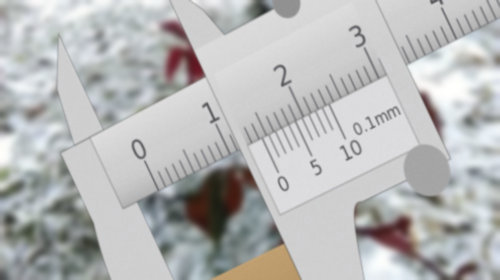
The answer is 14.4 mm
